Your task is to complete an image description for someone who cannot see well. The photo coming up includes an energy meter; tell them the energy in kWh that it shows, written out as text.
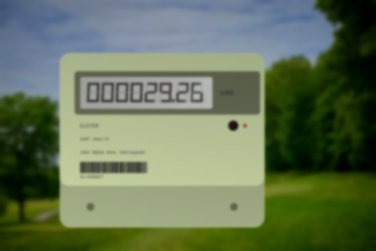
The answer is 29.26 kWh
